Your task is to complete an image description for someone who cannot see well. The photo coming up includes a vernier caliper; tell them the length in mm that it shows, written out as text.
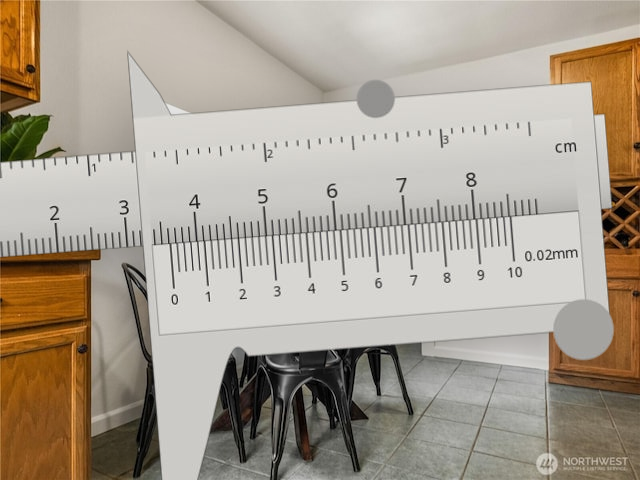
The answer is 36.2 mm
